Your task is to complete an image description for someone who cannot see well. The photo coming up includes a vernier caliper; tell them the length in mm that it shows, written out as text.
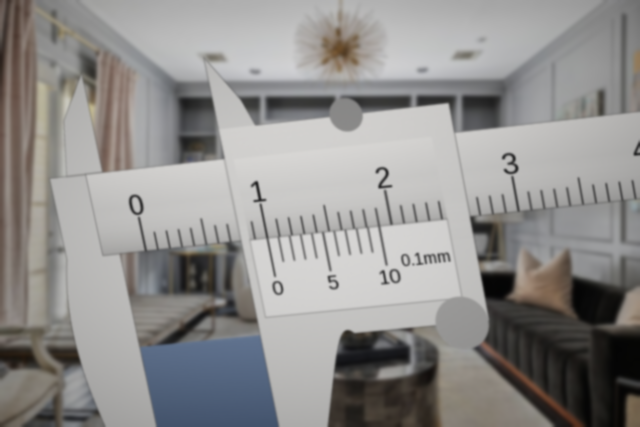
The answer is 10.0 mm
